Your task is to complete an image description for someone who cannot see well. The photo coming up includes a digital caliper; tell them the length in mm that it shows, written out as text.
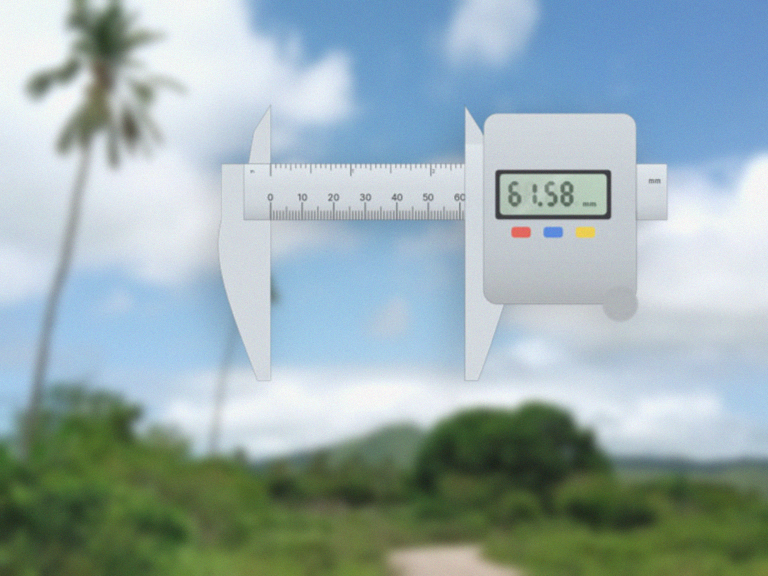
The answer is 61.58 mm
